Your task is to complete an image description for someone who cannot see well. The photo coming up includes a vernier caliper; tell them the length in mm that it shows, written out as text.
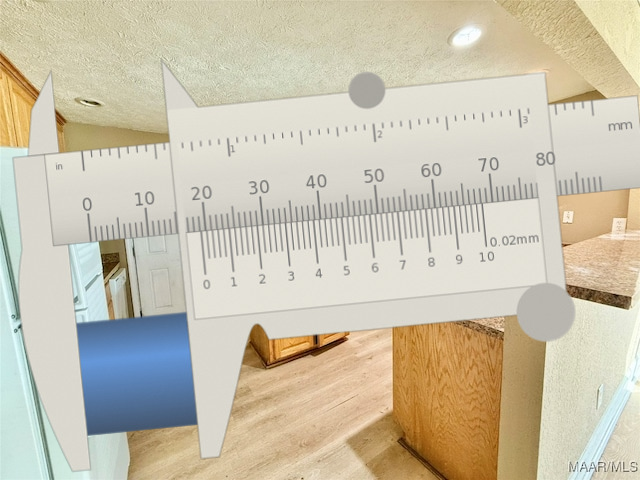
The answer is 19.2 mm
